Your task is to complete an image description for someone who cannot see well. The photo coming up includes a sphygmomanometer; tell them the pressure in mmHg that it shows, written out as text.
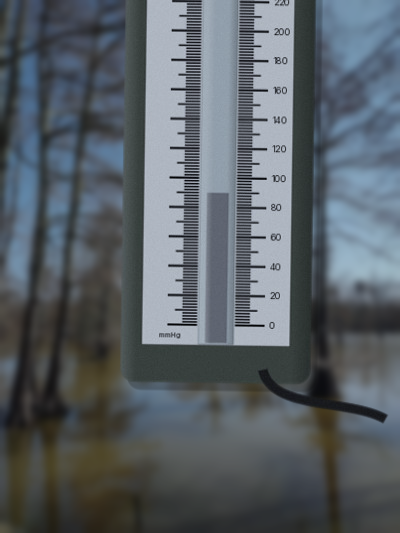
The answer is 90 mmHg
